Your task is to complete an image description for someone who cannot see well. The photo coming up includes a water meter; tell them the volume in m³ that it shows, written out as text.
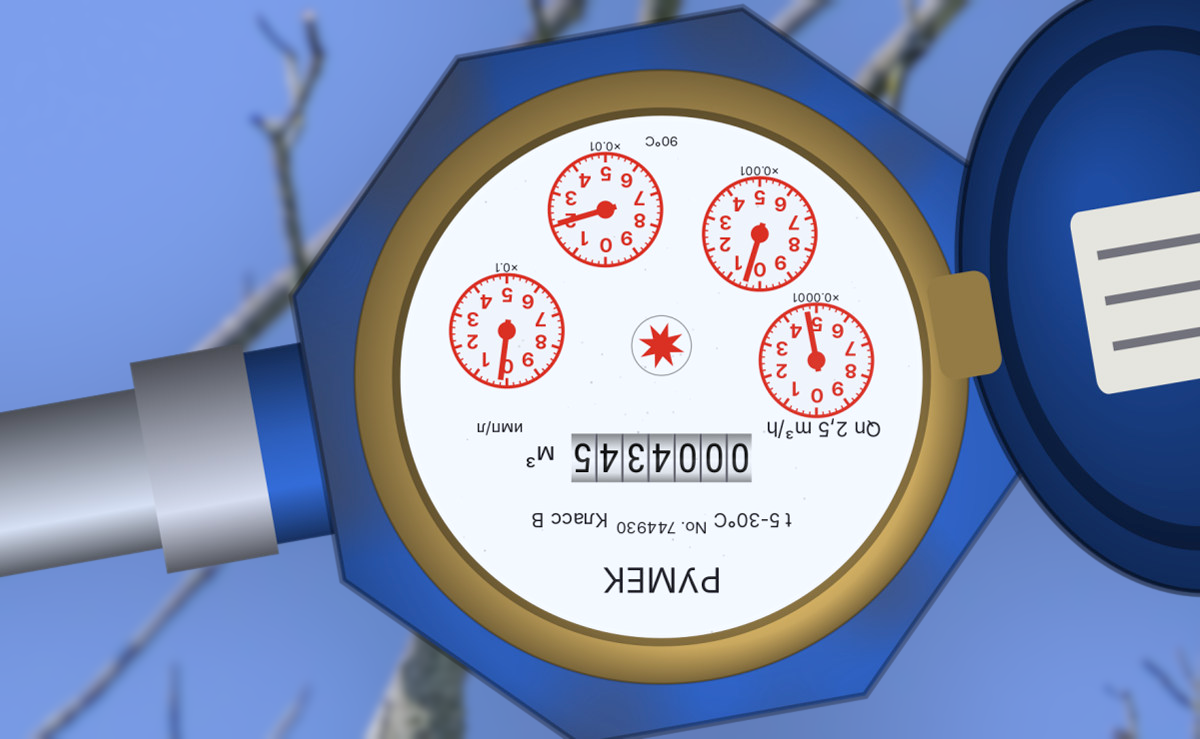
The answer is 4345.0204 m³
